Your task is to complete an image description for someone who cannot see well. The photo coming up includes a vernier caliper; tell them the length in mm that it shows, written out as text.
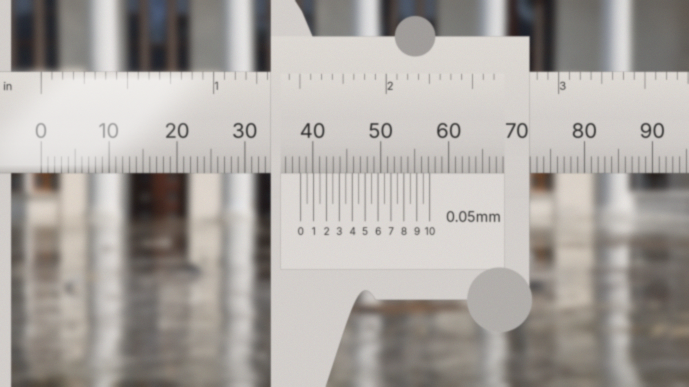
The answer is 38.2 mm
